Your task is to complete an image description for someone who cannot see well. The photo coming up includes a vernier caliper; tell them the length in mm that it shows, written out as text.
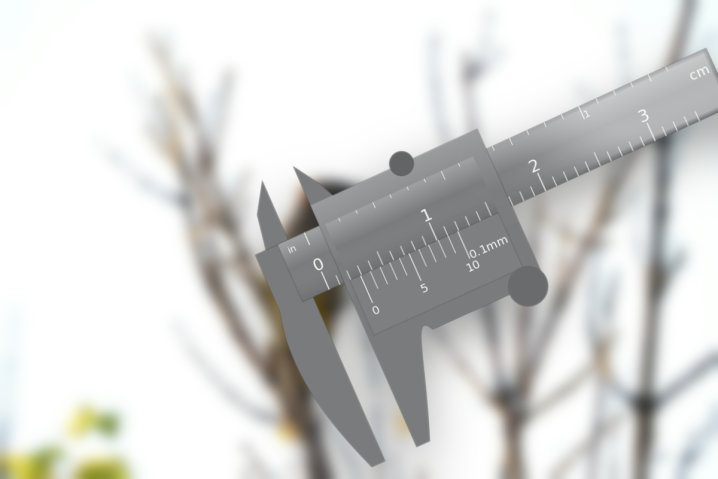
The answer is 2.9 mm
